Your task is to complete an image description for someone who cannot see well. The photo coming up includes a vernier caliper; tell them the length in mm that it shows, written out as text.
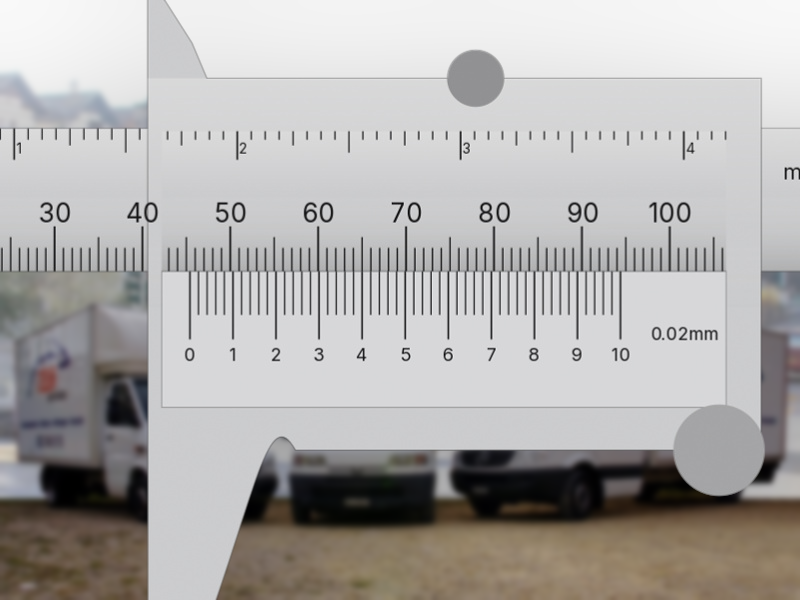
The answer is 45.4 mm
